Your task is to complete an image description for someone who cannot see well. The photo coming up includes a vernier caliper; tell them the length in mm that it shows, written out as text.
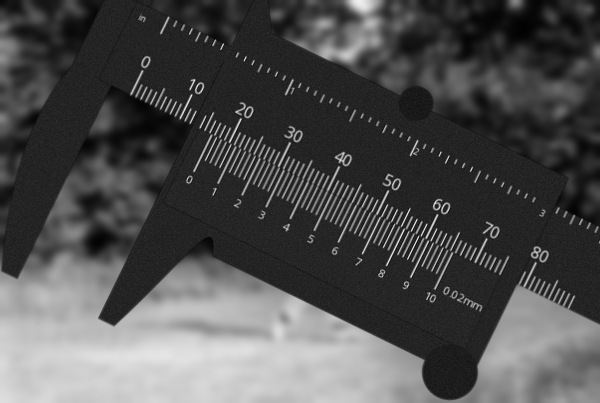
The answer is 16.5 mm
